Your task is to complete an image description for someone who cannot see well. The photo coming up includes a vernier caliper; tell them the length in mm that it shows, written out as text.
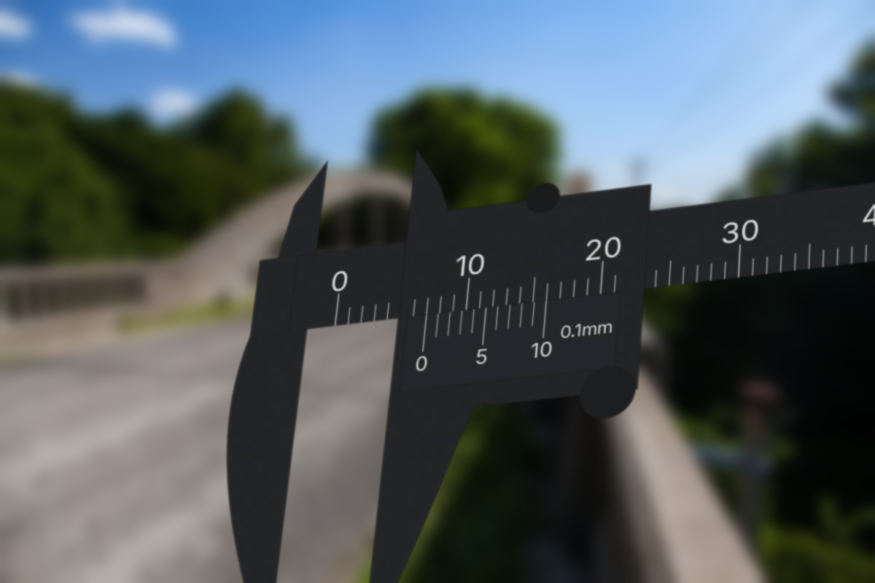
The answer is 7.0 mm
